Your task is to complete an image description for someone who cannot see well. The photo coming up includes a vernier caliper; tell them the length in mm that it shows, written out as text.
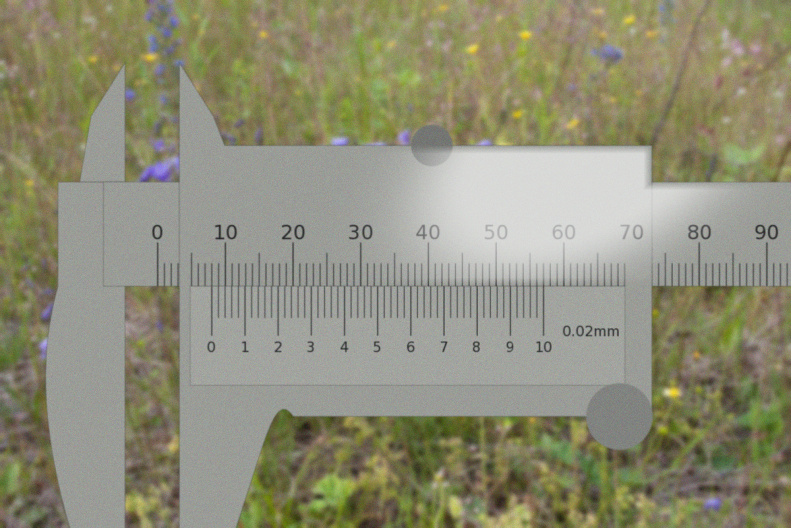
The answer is 8.0 mm
